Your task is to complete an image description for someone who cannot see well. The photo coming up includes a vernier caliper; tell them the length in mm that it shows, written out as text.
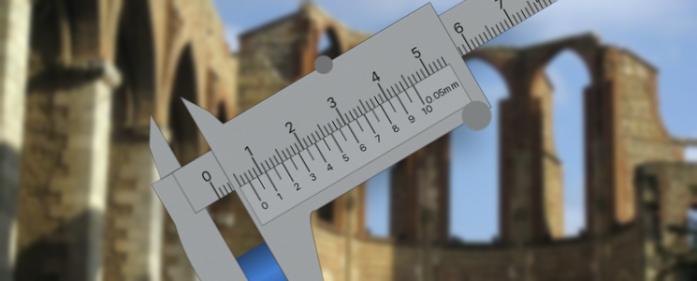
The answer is 7.0 mm
